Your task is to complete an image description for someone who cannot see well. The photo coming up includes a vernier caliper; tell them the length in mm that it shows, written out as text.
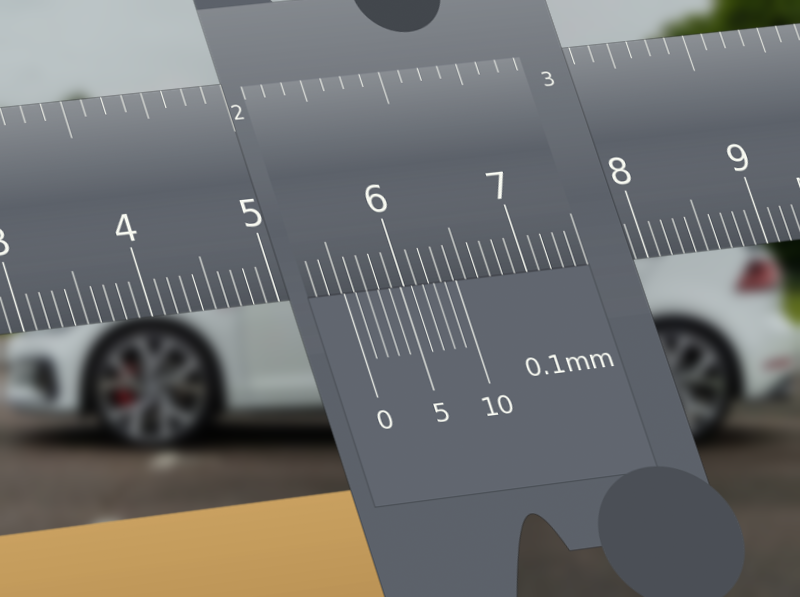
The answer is 55.2 mm
